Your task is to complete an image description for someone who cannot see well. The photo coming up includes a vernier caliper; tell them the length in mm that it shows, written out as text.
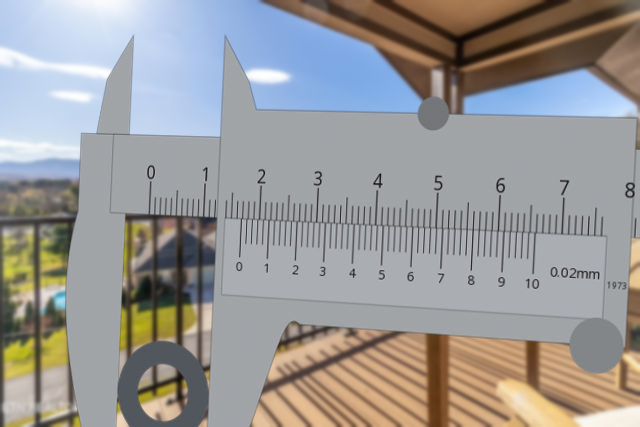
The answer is 16.8 mm
